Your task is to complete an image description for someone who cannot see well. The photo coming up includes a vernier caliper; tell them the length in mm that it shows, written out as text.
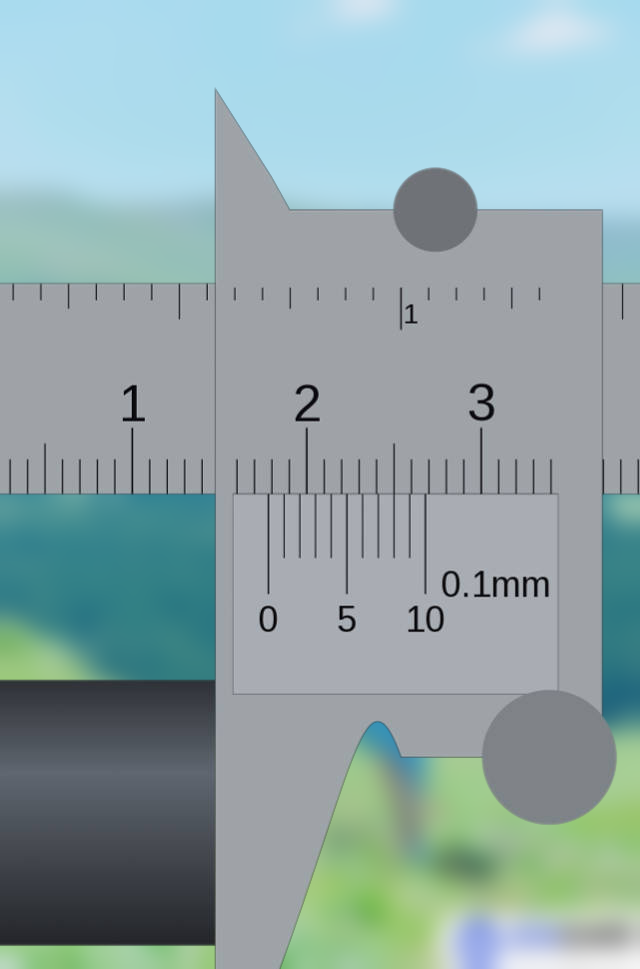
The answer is 17.8 mm
